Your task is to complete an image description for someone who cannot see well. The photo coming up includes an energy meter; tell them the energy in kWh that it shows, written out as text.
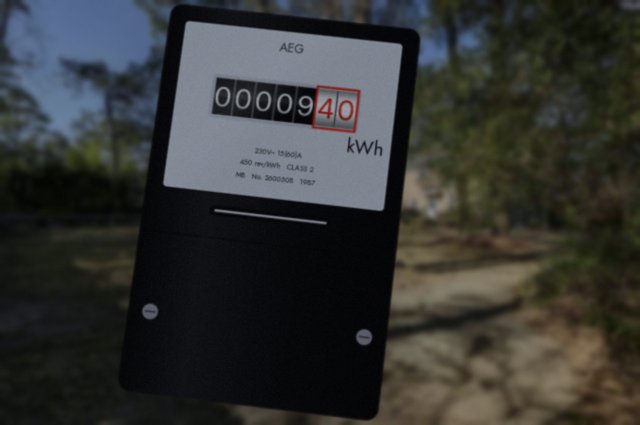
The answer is 9.40 kWh
